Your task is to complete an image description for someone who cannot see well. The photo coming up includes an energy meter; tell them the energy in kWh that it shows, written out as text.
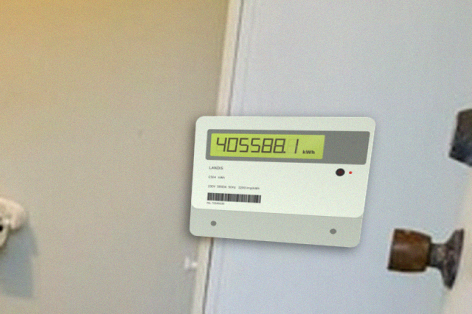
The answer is 405588.1 kWh
